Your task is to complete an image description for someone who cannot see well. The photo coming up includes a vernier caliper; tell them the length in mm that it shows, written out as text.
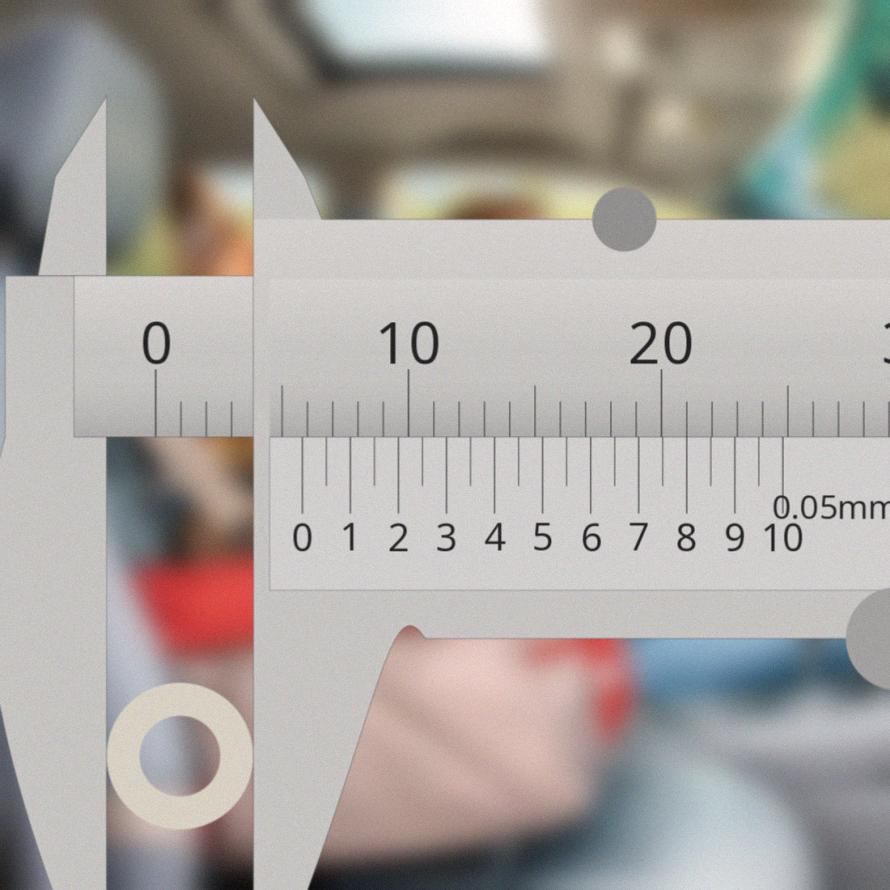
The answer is 5.80 mm
